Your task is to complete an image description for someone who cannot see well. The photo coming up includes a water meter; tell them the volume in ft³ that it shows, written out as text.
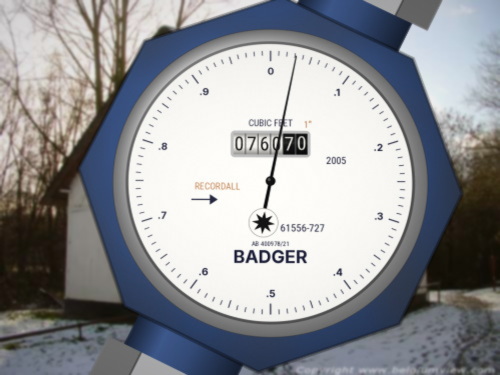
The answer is 76070.03 ft³
